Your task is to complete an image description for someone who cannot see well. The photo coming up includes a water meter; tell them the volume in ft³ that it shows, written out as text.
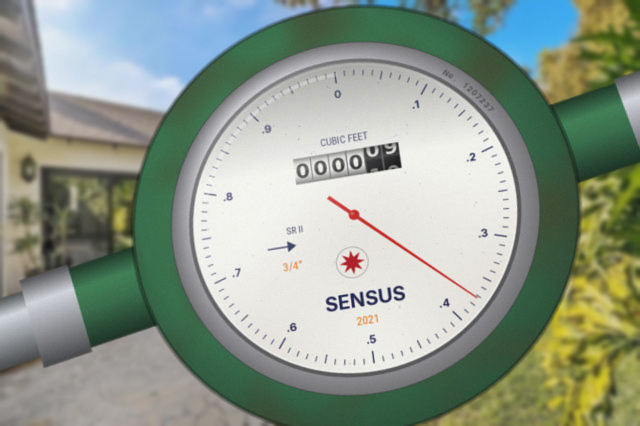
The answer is 9.37 ft³
